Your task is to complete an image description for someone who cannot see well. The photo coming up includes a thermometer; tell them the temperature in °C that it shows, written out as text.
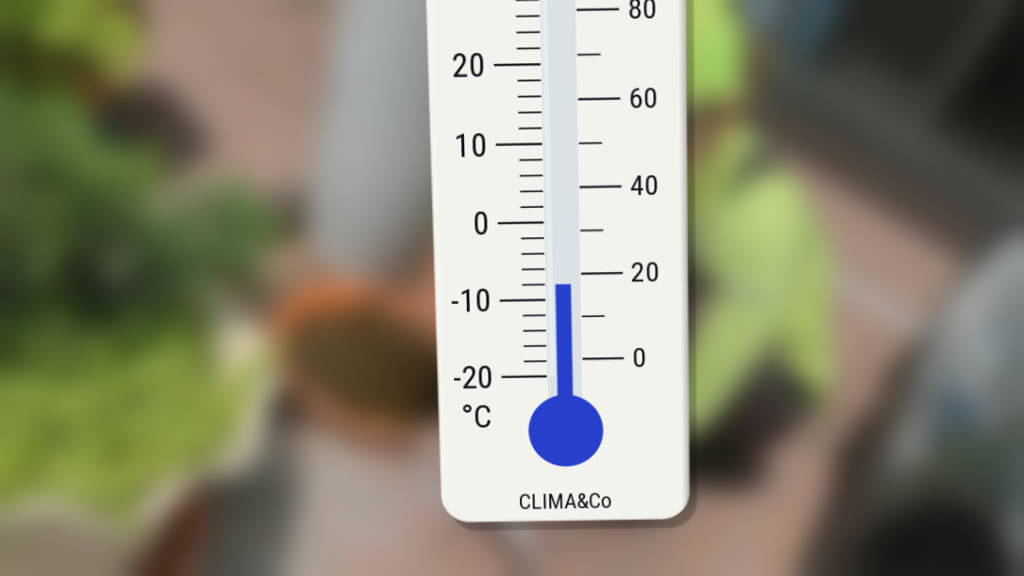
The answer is -8 °C
